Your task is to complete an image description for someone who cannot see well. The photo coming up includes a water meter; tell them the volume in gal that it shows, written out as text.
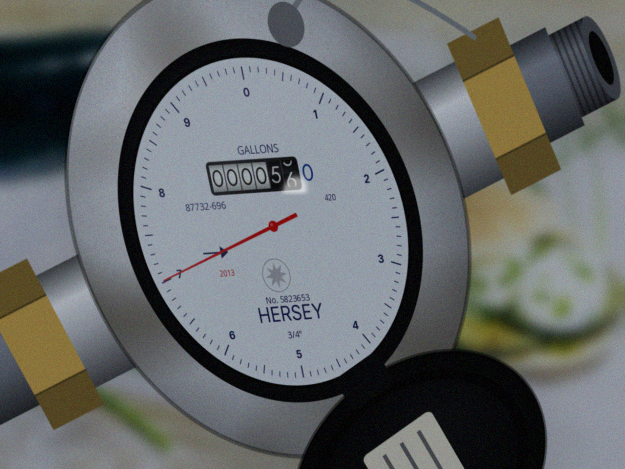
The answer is 557.0 gal
